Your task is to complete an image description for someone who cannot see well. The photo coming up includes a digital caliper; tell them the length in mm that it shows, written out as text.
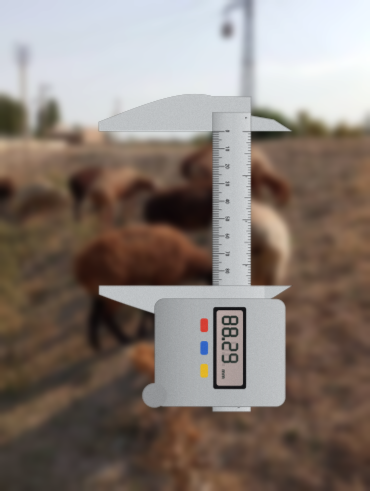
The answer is 88.29 mm
